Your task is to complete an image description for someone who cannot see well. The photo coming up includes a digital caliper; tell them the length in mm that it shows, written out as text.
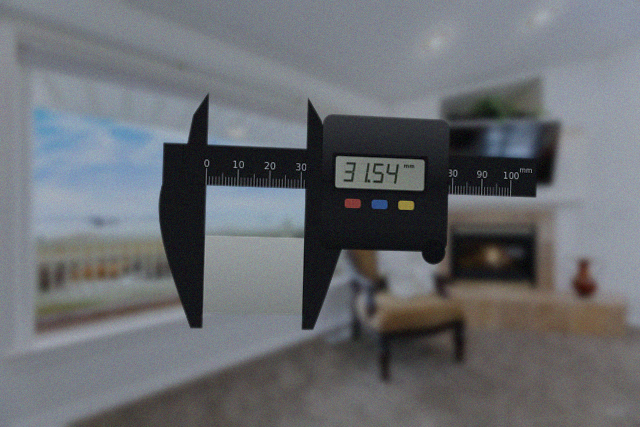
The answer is 31.54 mm
